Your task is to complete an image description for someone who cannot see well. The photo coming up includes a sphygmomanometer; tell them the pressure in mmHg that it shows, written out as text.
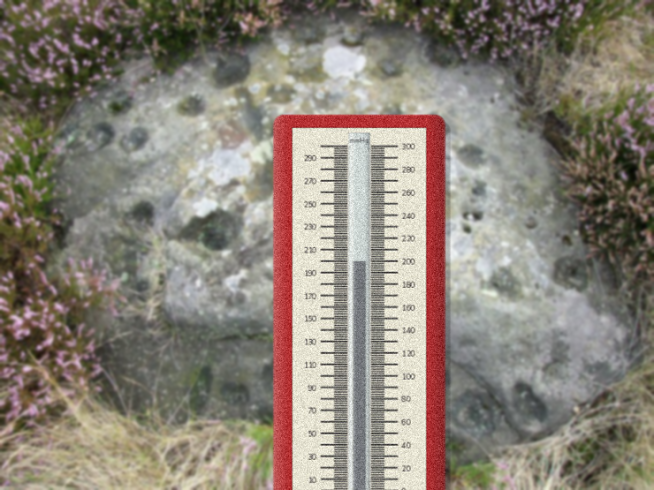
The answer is 200 mmHg
